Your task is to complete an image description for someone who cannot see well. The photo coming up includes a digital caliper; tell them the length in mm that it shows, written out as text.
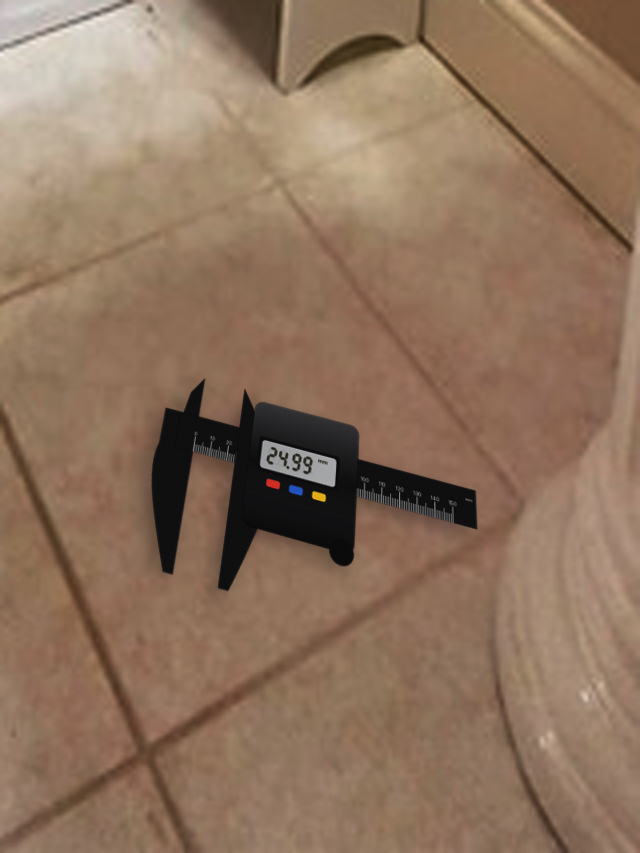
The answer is 24.99 mm
